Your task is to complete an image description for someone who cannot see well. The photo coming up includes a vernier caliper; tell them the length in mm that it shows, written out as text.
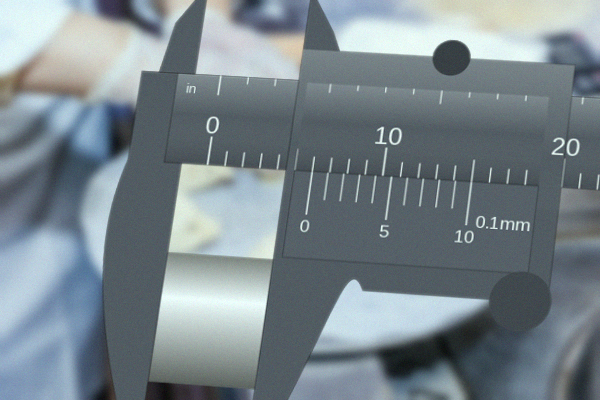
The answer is 6.0 mm
